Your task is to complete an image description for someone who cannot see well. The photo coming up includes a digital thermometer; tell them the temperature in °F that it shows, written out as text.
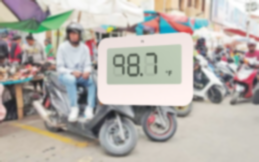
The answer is 98.7 °F
